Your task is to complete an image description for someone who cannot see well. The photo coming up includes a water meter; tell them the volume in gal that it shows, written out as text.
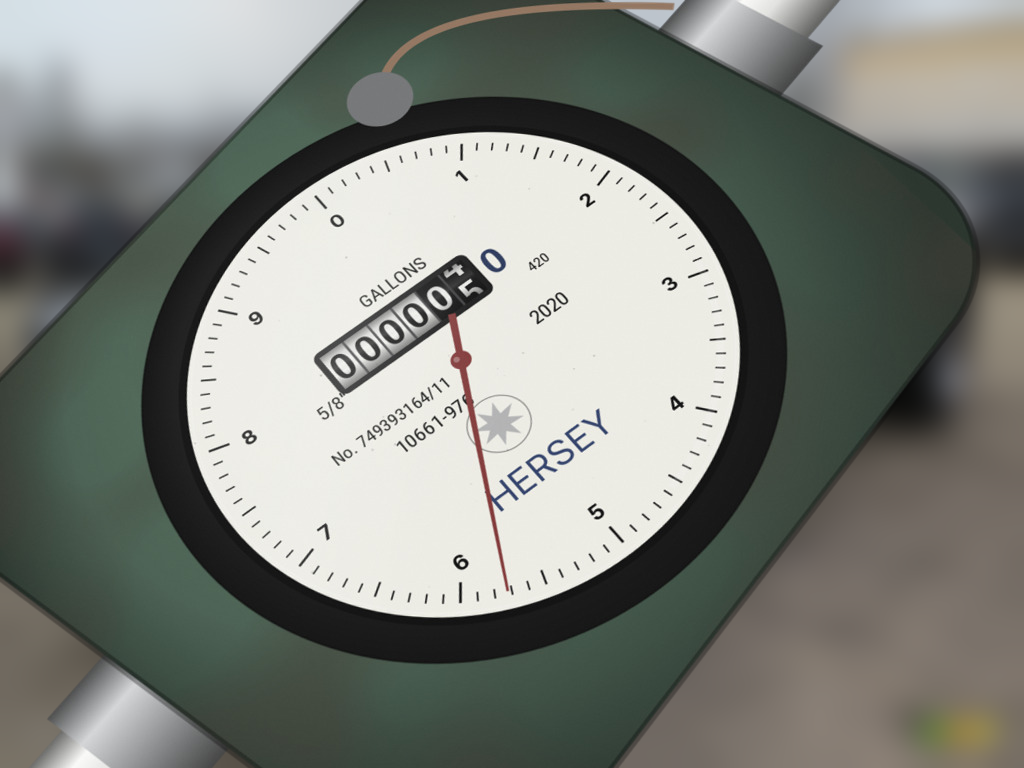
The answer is 45.7 gal
